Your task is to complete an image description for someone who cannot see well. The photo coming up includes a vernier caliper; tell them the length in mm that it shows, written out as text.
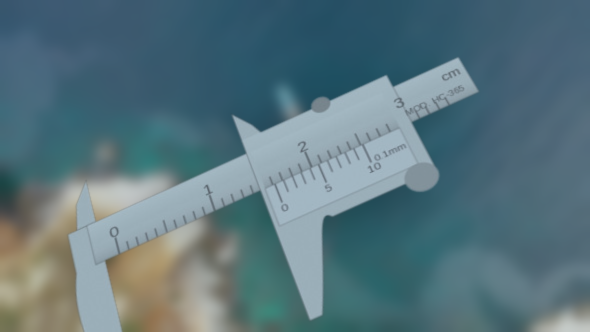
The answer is 16.2 mm
